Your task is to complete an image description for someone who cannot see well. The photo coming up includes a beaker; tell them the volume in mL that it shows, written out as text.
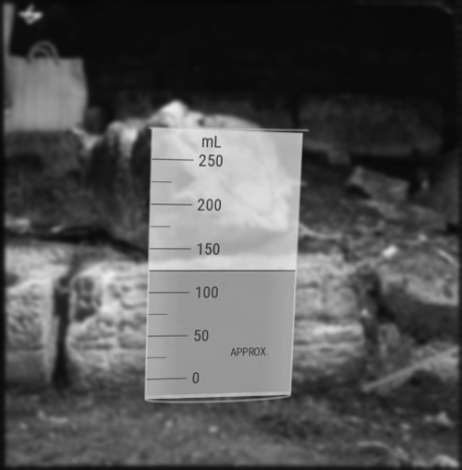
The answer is 125 mL
